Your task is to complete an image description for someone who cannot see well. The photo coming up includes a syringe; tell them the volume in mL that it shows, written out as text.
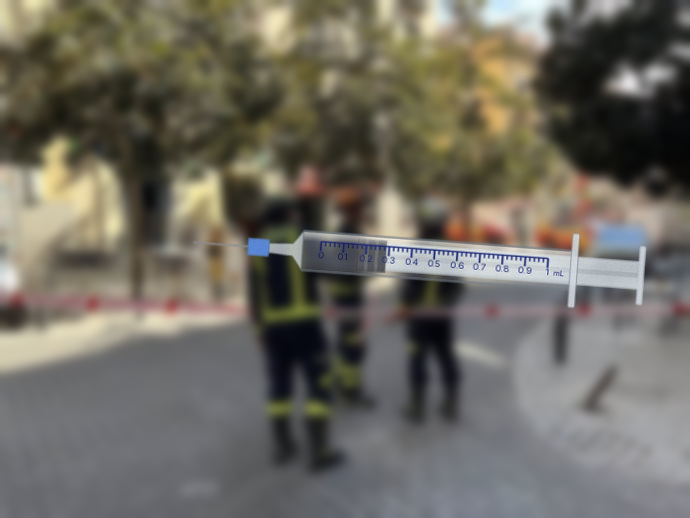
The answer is 0.16 mL
